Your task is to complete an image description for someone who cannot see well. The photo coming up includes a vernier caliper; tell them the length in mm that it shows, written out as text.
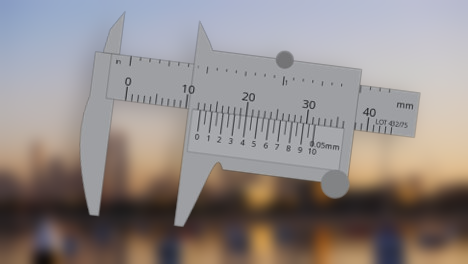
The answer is 12.4 mm
